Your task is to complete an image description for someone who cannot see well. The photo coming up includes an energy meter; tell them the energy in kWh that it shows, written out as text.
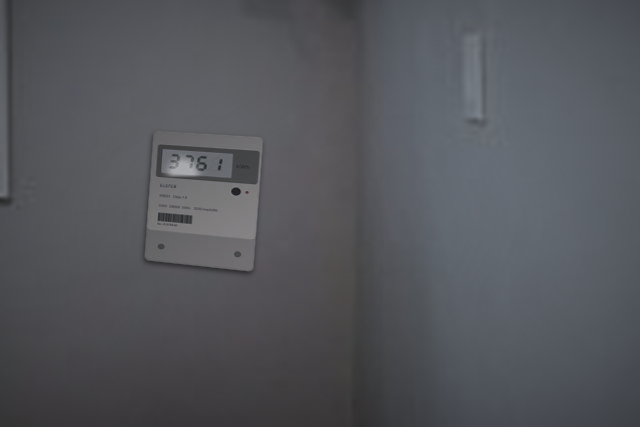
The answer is 3761 kWh
